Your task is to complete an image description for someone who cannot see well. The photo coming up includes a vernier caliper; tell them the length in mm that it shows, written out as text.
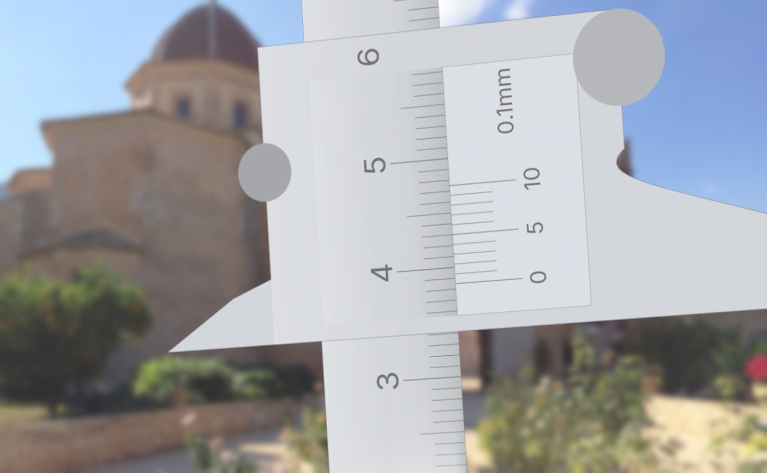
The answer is 38.5 mm
